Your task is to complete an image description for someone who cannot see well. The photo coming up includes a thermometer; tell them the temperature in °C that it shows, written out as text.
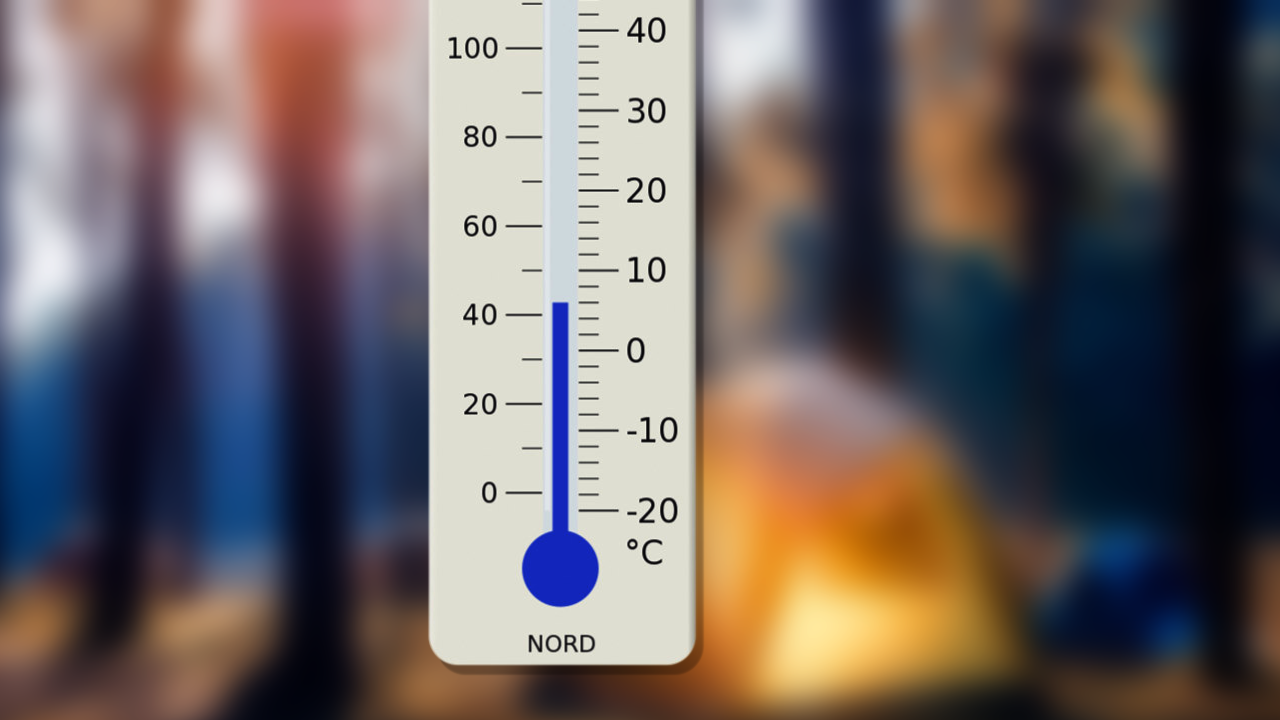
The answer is 6 °C
